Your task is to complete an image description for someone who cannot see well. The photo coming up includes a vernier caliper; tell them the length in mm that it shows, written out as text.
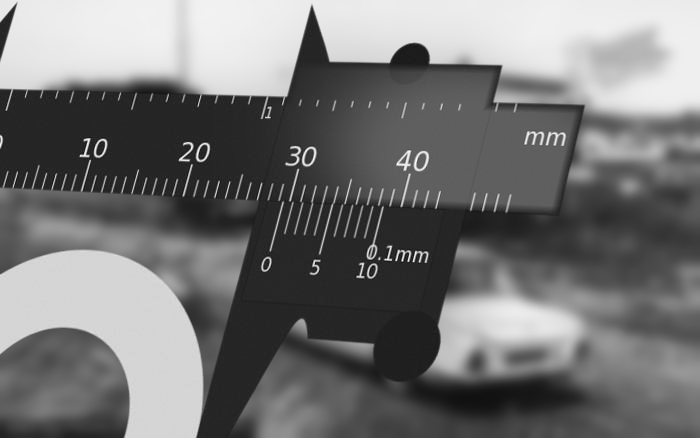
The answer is 29.4 mm
